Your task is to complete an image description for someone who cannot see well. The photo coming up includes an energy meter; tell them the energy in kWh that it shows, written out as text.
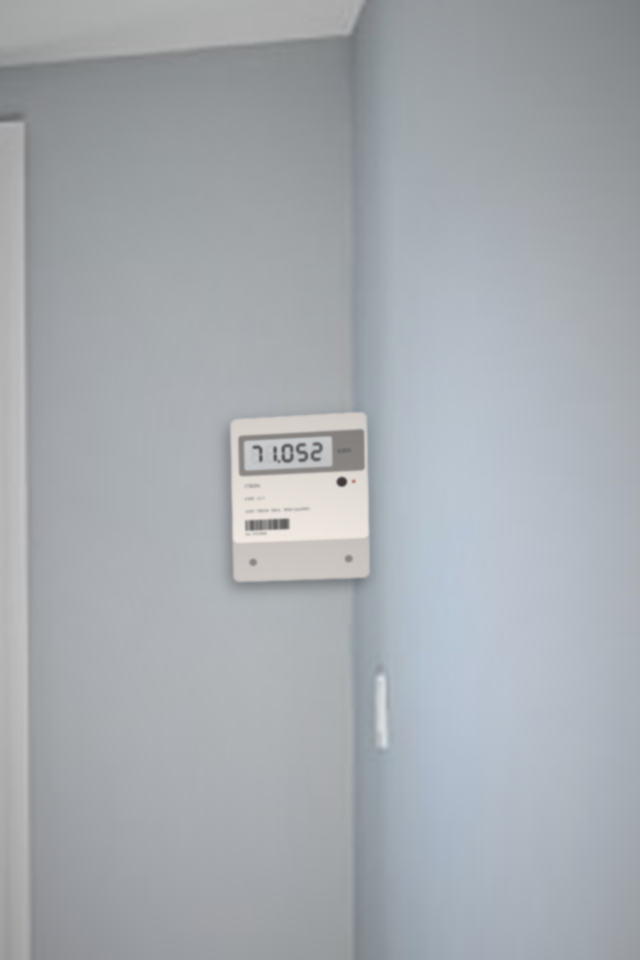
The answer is 71.052 kWh
